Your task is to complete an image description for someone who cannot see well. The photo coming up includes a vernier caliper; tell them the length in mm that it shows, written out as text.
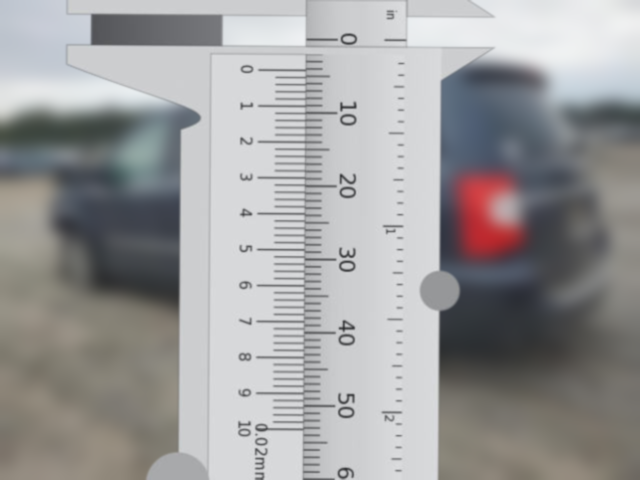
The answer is 4.2 mm
